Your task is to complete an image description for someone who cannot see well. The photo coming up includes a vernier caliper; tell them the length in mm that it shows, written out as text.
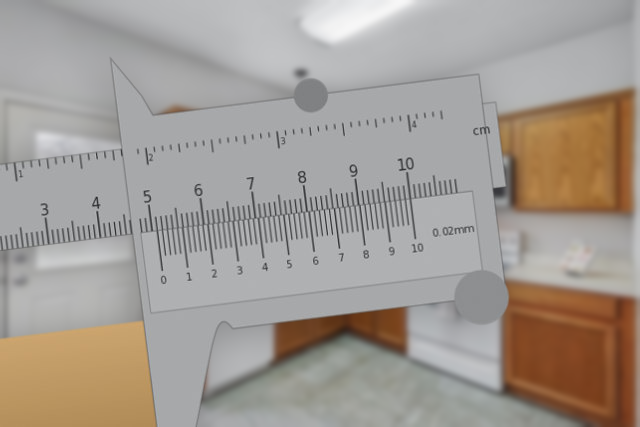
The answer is 51.0 mm
